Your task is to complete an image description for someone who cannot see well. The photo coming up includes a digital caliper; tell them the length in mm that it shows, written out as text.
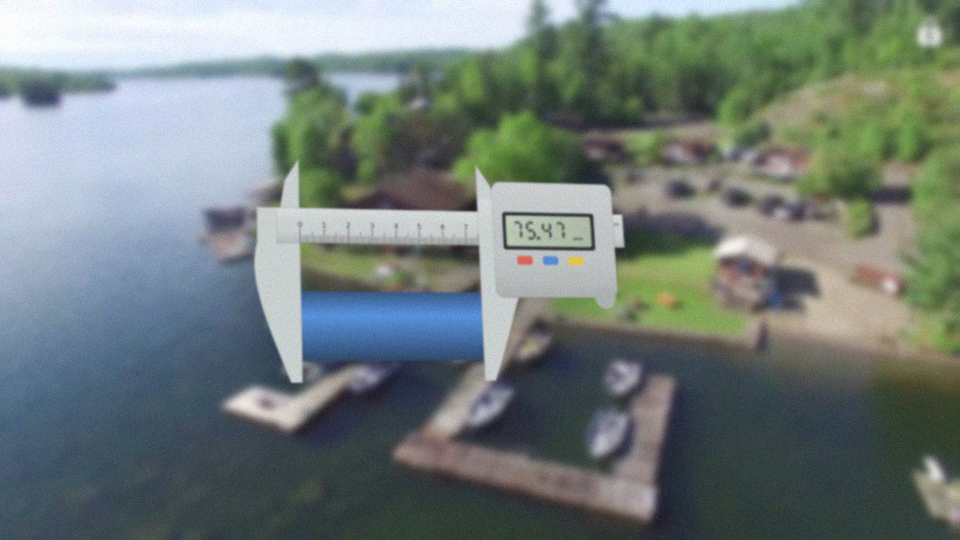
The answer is 75.47 mm
